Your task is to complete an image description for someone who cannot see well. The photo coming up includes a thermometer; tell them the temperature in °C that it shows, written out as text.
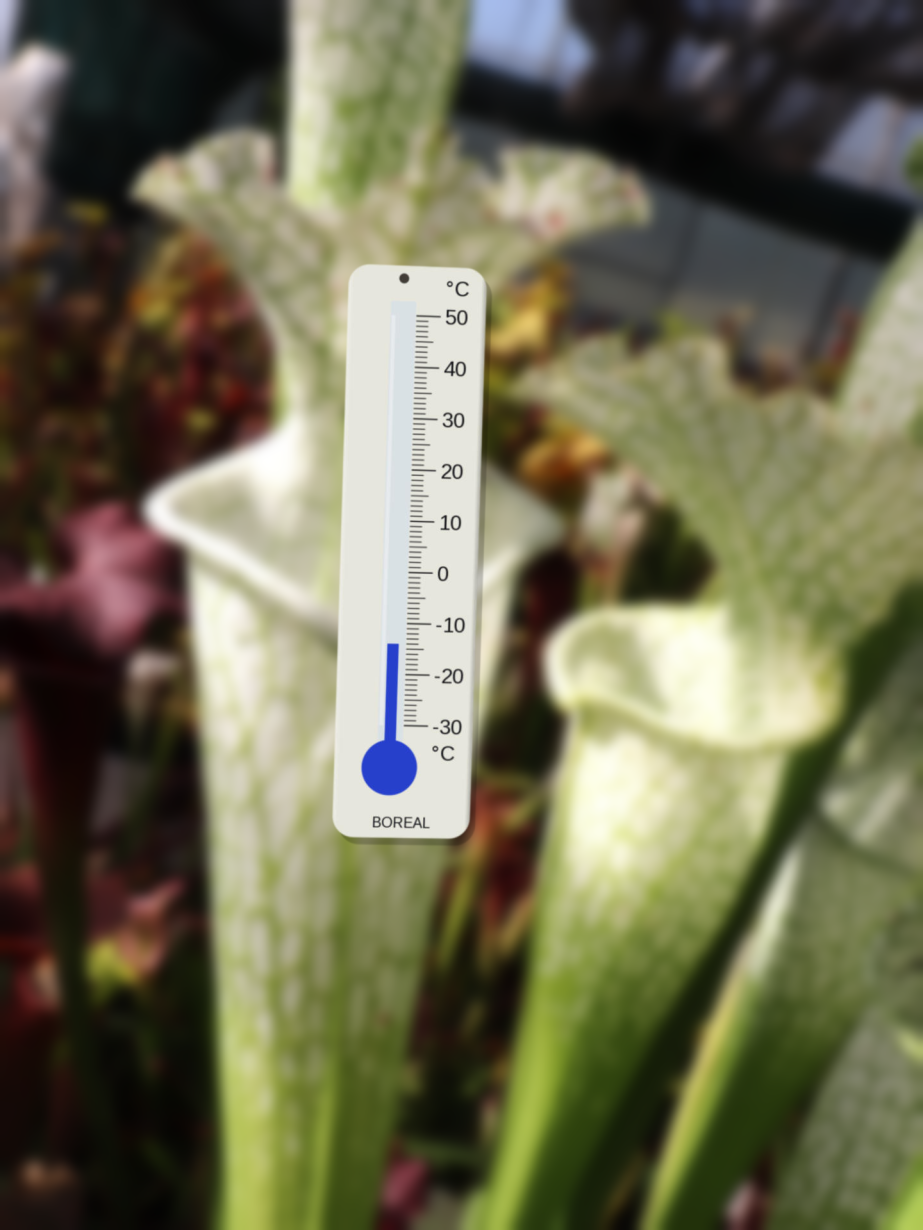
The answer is -14 °C
